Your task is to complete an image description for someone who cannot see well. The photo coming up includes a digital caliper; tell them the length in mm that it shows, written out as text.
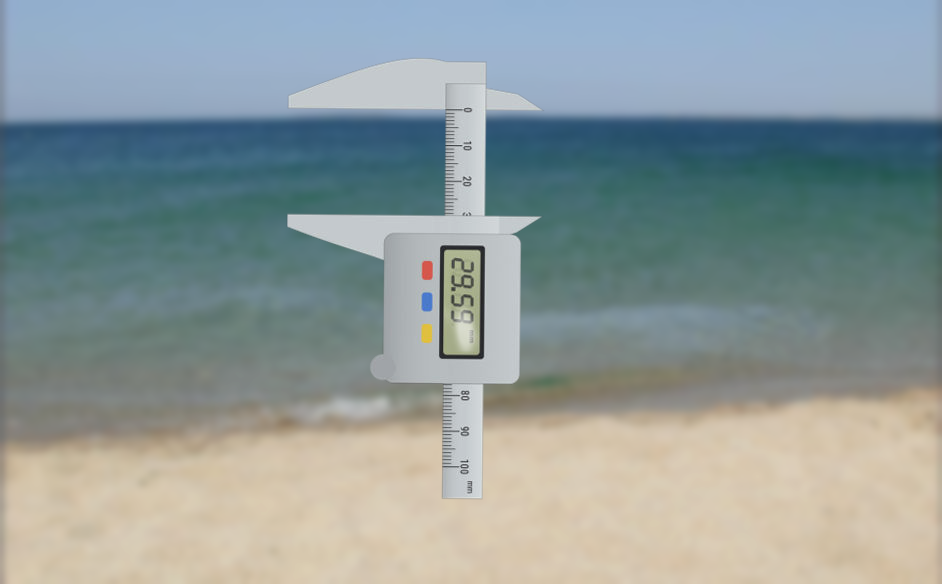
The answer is 29.59 mm
